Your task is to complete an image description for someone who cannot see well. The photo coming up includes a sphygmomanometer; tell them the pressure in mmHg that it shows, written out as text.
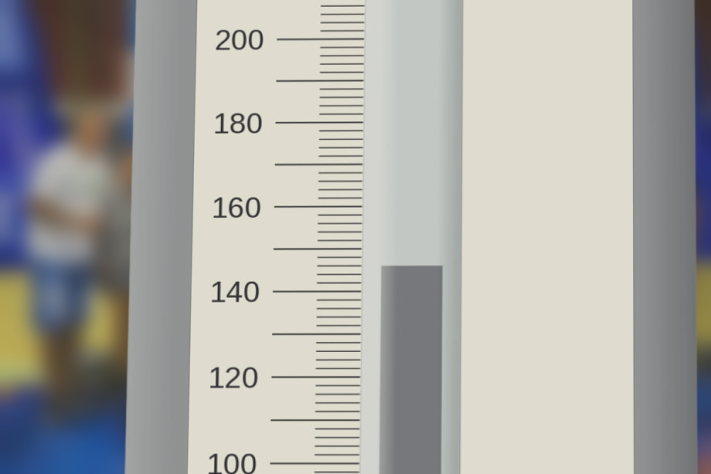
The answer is 146 mmHg
